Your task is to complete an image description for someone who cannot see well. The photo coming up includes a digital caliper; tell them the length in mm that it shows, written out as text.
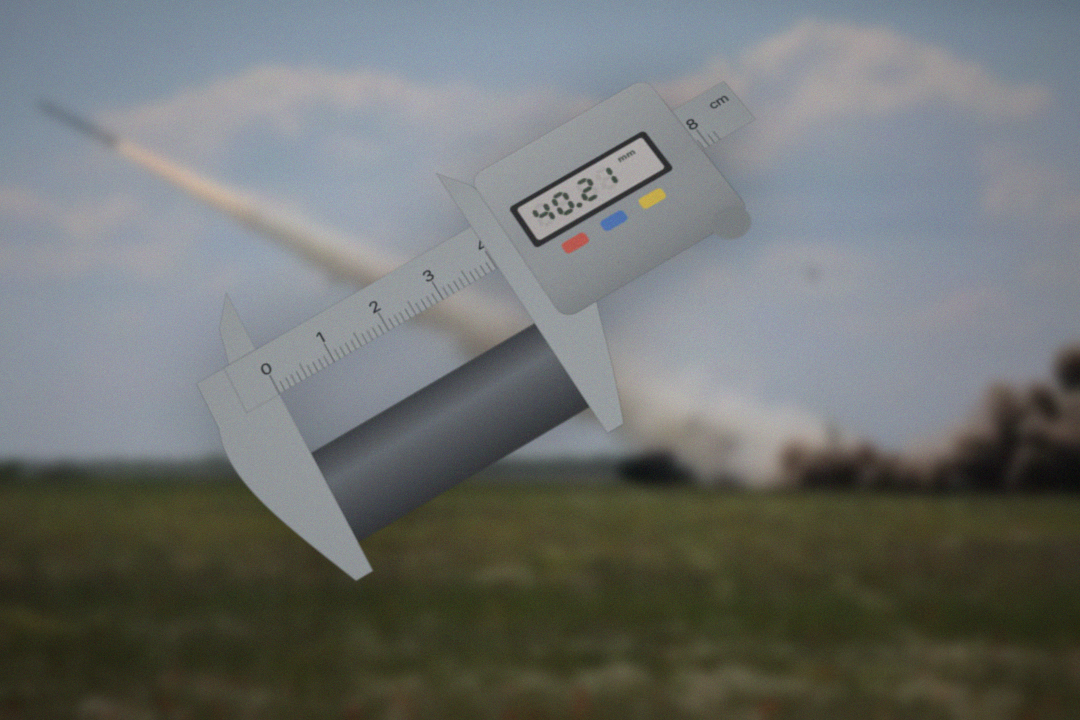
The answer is 40.21 mm
